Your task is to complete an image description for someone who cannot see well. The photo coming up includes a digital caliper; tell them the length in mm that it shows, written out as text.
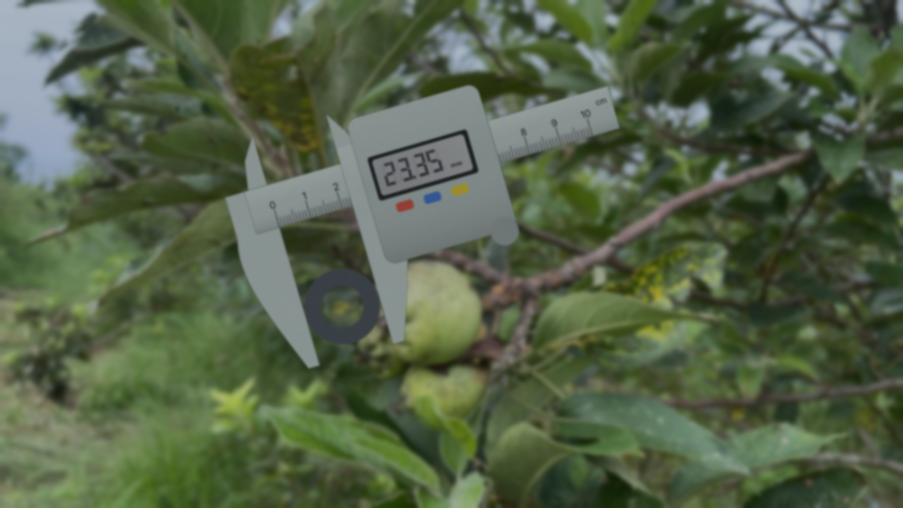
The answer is 23.35 mm
